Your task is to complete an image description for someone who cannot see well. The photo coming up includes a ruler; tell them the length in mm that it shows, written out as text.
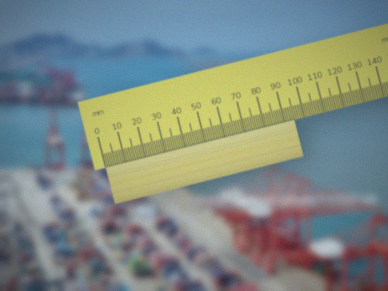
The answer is 95 mm
